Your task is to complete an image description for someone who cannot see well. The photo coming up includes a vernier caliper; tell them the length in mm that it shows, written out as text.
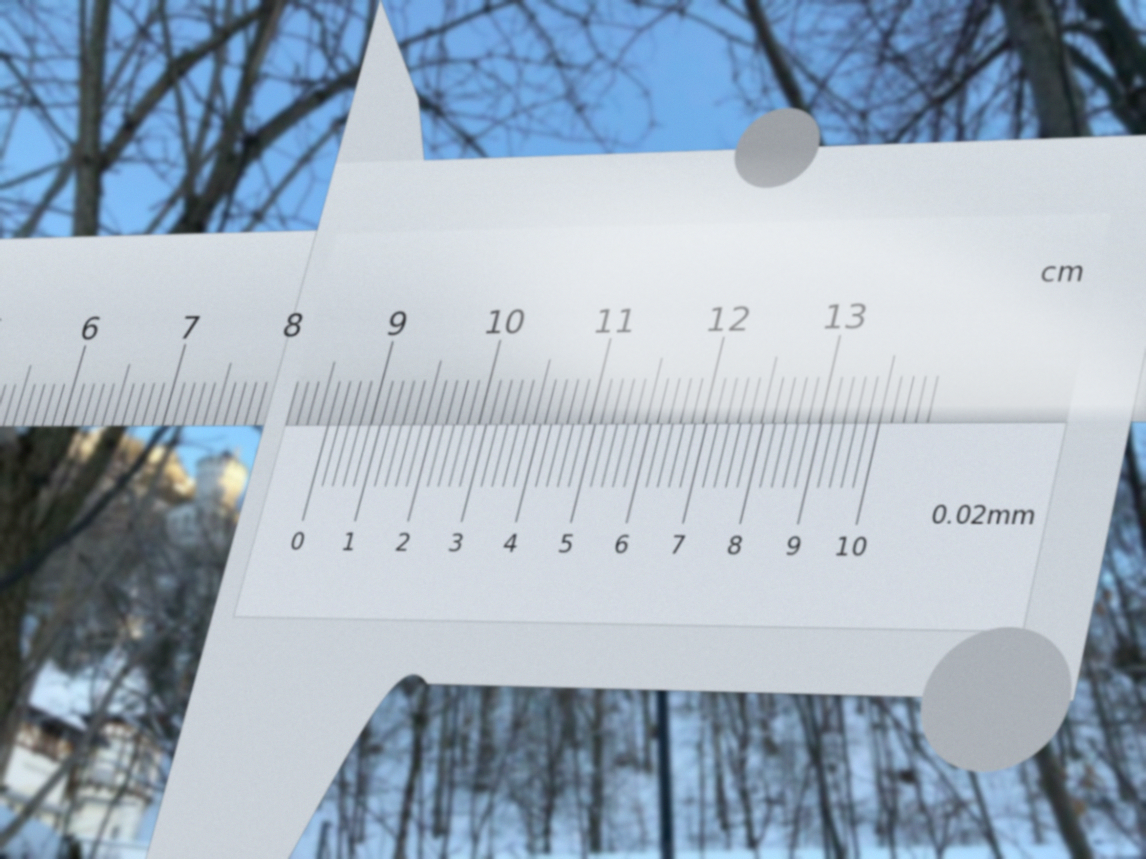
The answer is 86.0 mm
